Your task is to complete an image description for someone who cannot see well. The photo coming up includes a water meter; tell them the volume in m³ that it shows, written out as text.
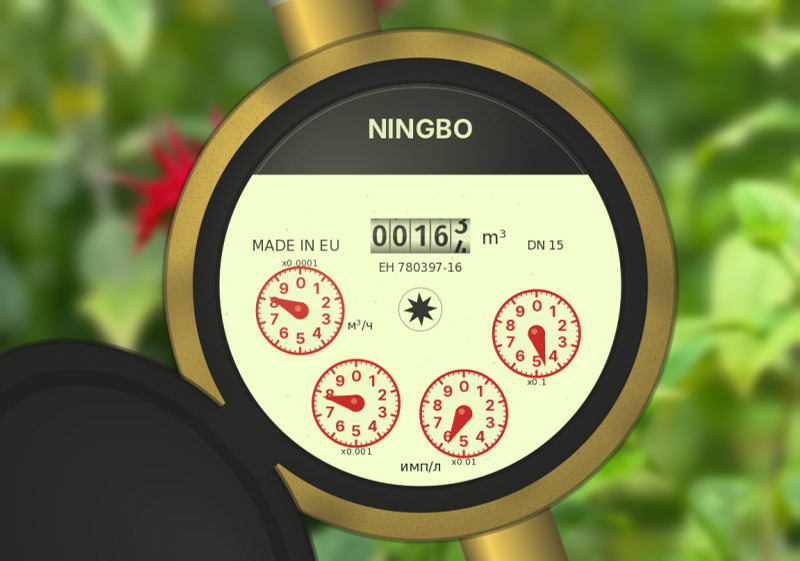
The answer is 163.4578 m³
